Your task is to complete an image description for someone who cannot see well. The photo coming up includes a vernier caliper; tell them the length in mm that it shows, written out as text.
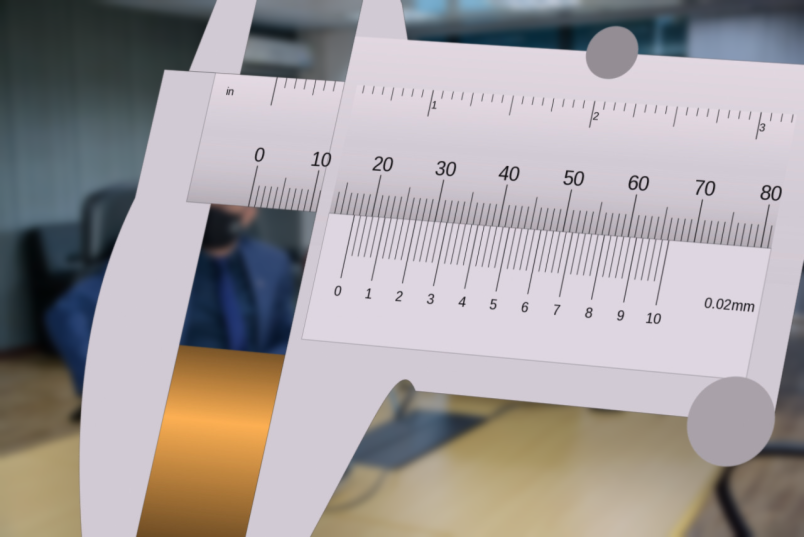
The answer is 17.2 mm
